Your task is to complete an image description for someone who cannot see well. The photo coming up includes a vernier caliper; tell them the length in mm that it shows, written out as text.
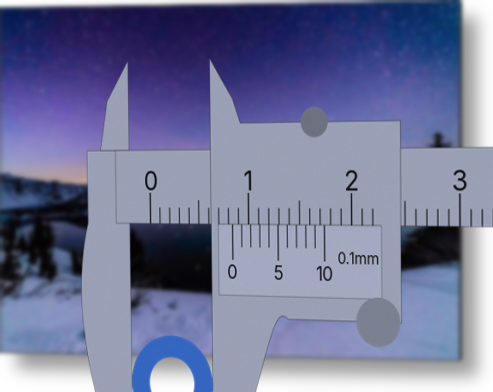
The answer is 8.4 mm
